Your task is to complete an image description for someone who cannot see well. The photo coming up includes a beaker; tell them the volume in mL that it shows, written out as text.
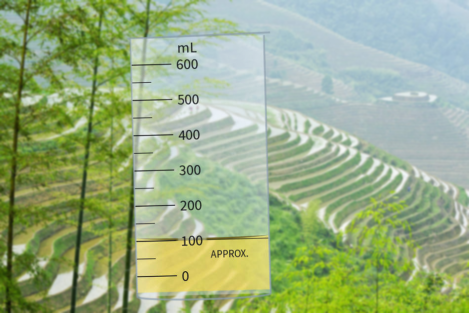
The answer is 100 mL
